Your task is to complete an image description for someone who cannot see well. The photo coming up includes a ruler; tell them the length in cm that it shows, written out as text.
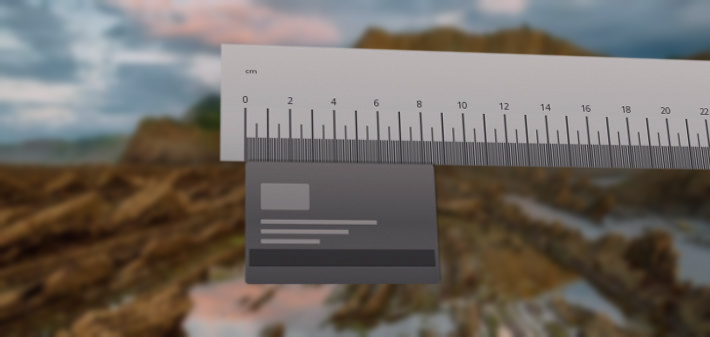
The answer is 8.5 cm
